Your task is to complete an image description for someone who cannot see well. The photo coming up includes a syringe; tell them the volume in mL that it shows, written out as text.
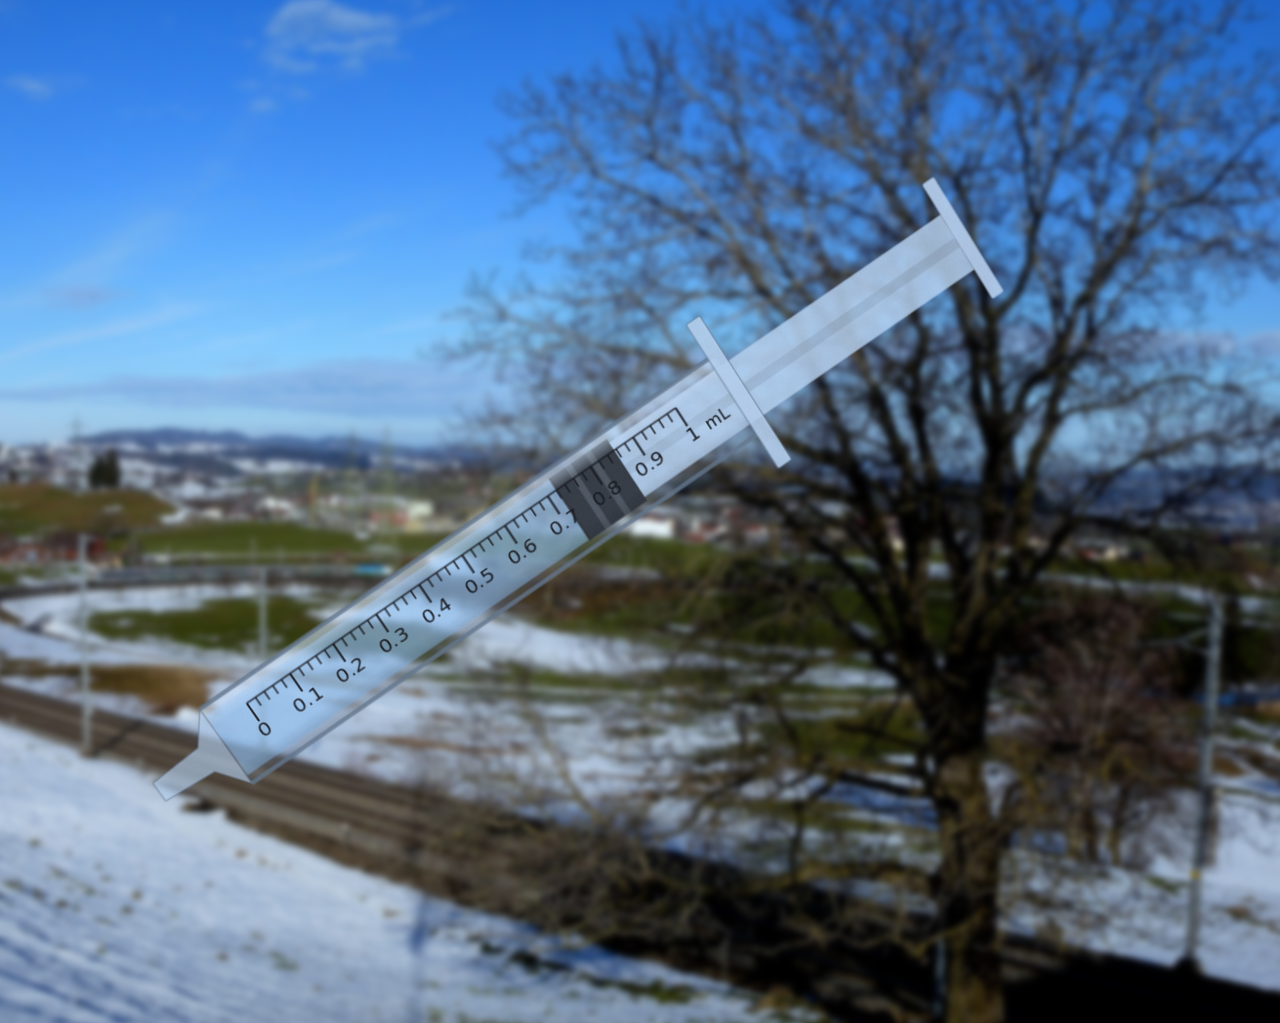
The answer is 0.72 mL
